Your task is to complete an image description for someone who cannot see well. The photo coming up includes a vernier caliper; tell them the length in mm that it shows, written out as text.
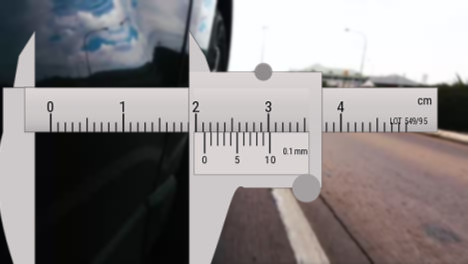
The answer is 21.2 mm
